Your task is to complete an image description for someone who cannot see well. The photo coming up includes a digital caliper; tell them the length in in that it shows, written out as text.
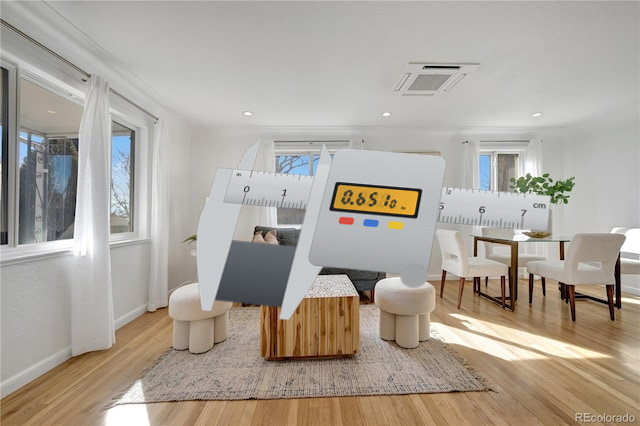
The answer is 0.6510 in
